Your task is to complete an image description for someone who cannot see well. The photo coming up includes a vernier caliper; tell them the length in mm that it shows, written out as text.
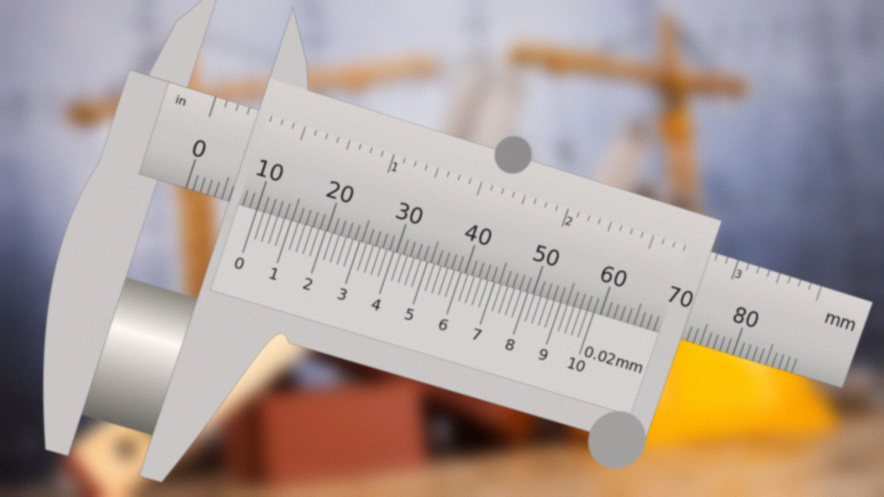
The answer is 10.0 mm
